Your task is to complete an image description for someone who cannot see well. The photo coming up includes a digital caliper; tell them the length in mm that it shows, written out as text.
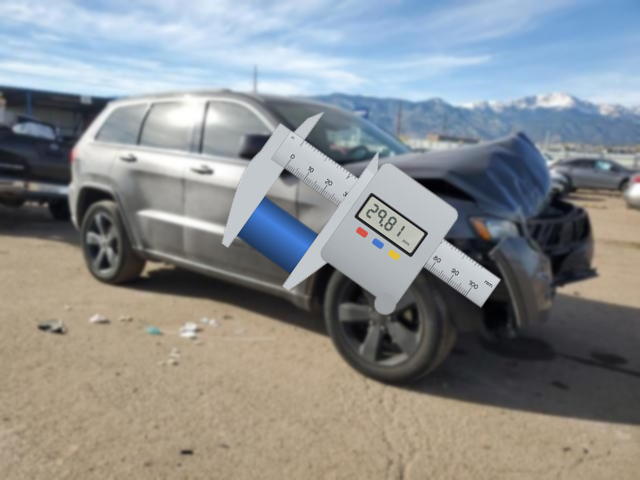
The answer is 29.81 mm
